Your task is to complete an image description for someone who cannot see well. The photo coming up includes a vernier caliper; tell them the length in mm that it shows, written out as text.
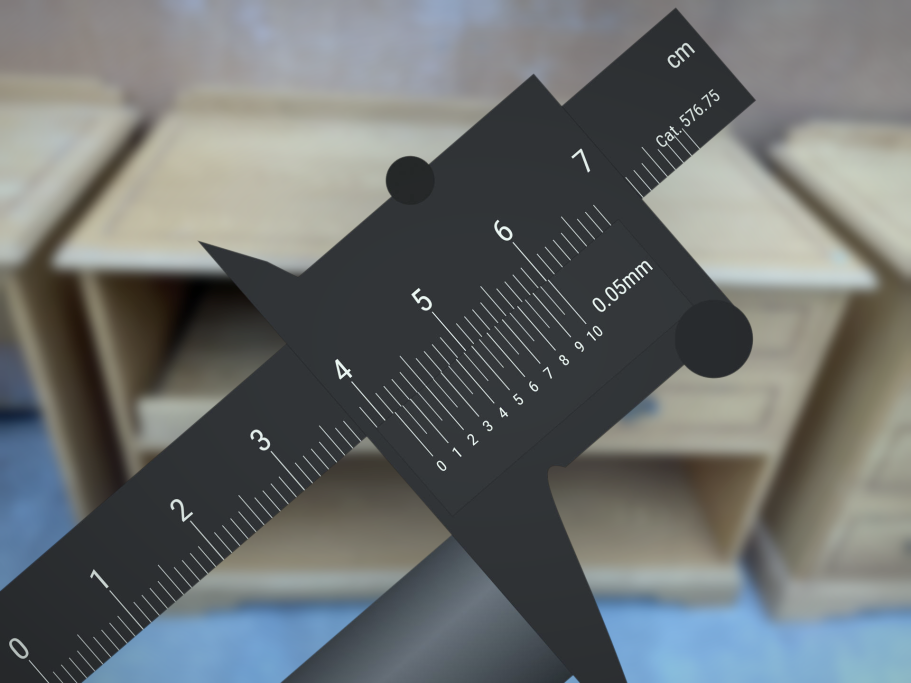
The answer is 41.2 mm
